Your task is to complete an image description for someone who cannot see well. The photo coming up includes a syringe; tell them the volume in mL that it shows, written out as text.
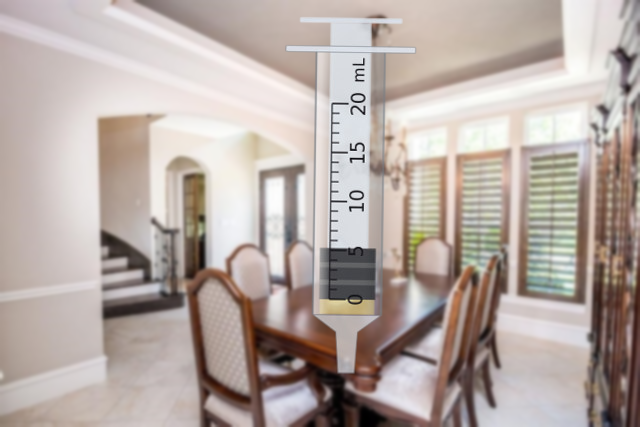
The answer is 0 mL
